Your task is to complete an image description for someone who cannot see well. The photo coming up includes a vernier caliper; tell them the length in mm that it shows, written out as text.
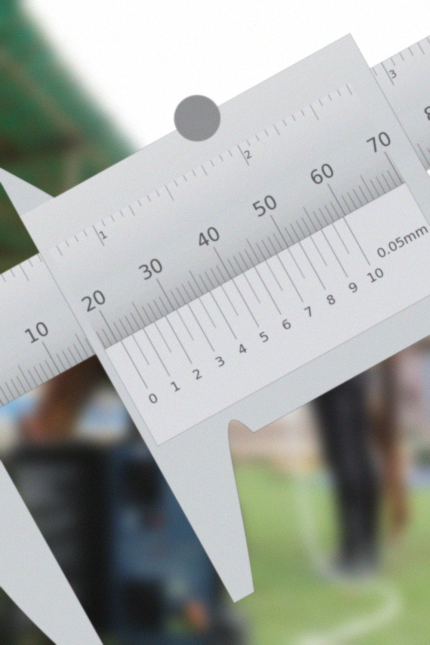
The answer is 20.6 mm
